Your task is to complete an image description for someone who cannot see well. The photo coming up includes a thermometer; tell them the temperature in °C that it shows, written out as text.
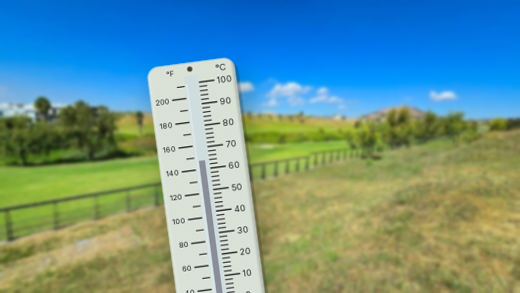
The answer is 64 °C
